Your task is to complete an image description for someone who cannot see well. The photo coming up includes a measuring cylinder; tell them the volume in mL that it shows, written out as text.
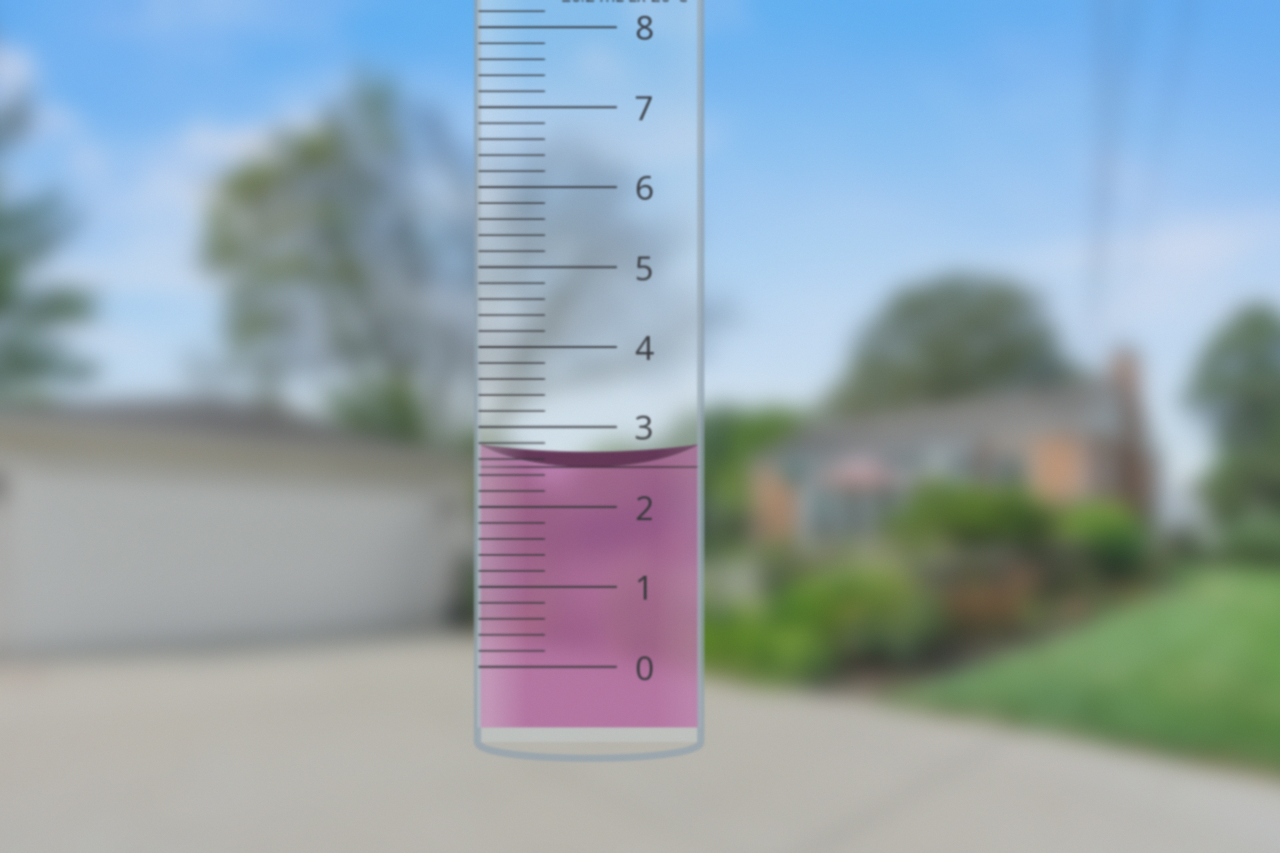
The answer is 2.5 mL
